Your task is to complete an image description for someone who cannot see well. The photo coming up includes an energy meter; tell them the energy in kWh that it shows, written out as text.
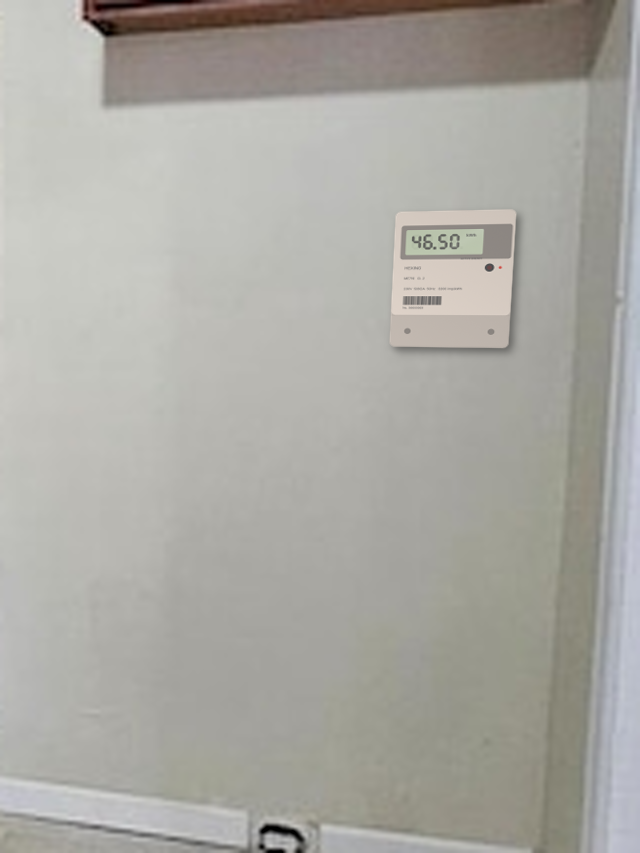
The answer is 46.50 kWh
